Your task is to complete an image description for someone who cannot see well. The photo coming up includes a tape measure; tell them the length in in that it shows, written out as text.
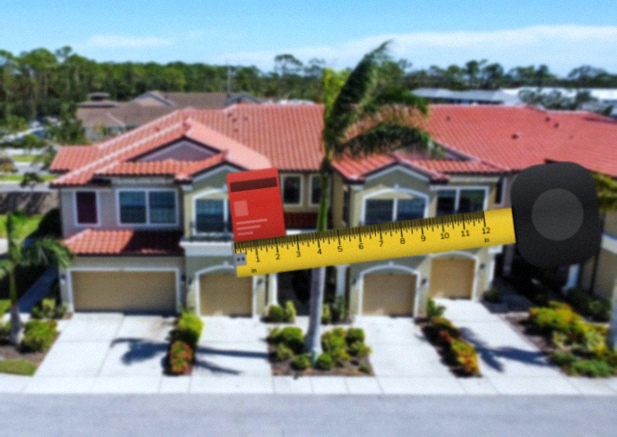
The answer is 2.5 in
